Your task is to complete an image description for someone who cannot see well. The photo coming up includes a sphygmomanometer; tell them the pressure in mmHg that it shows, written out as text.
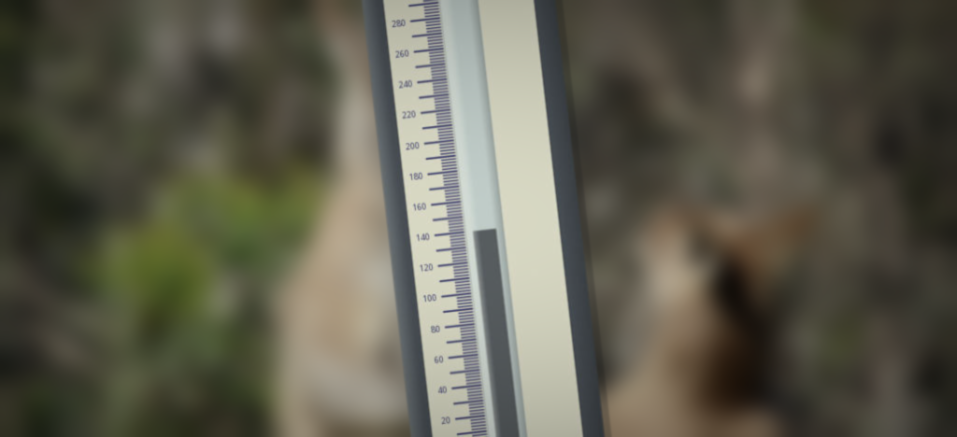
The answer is 140 mmHg
